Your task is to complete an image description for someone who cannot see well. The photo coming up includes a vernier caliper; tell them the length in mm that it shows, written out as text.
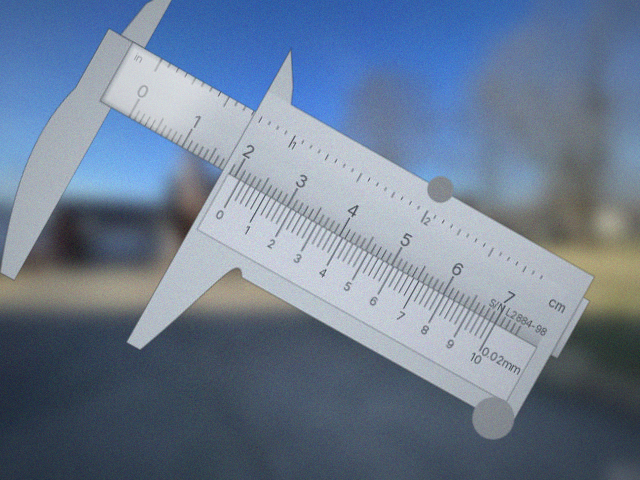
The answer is 21.0 mm
